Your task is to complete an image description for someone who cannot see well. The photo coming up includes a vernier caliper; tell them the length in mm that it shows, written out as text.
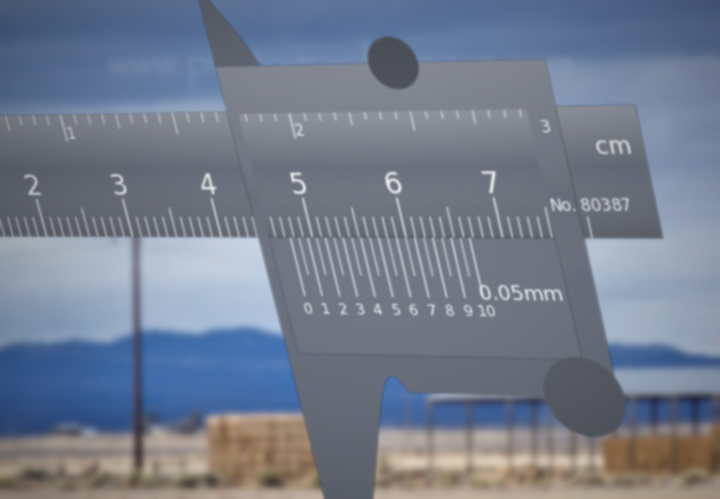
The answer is 47.6 mm
